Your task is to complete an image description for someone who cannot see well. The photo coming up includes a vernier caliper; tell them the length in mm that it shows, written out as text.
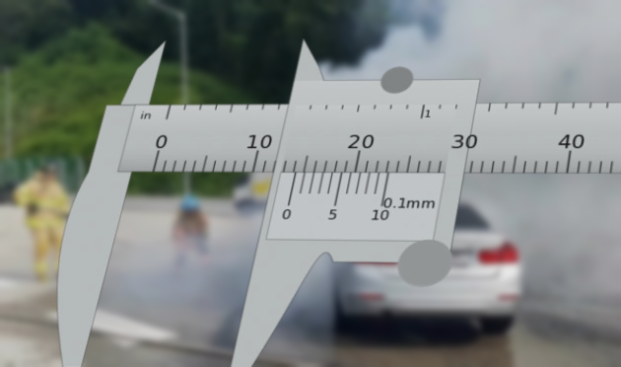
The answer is 14.2 mm
